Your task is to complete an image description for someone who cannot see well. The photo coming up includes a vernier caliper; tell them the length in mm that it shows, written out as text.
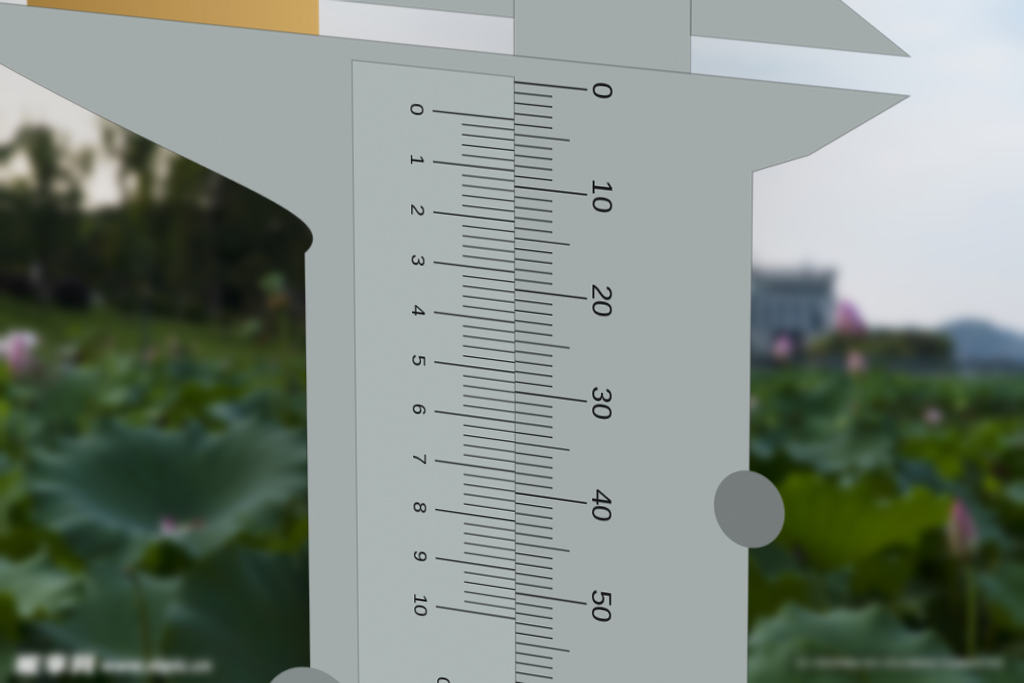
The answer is 3.6 mm
